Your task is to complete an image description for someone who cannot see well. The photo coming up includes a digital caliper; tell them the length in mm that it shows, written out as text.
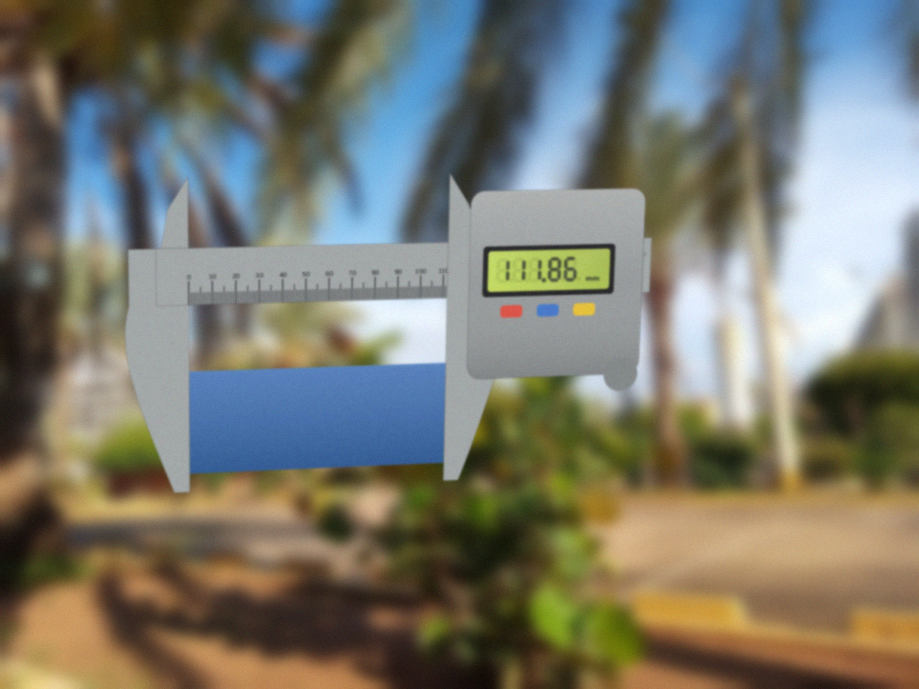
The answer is 111.86 mm
